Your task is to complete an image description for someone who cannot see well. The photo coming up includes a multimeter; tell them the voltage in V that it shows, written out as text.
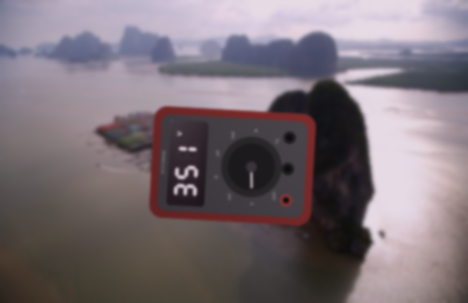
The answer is 351 V
